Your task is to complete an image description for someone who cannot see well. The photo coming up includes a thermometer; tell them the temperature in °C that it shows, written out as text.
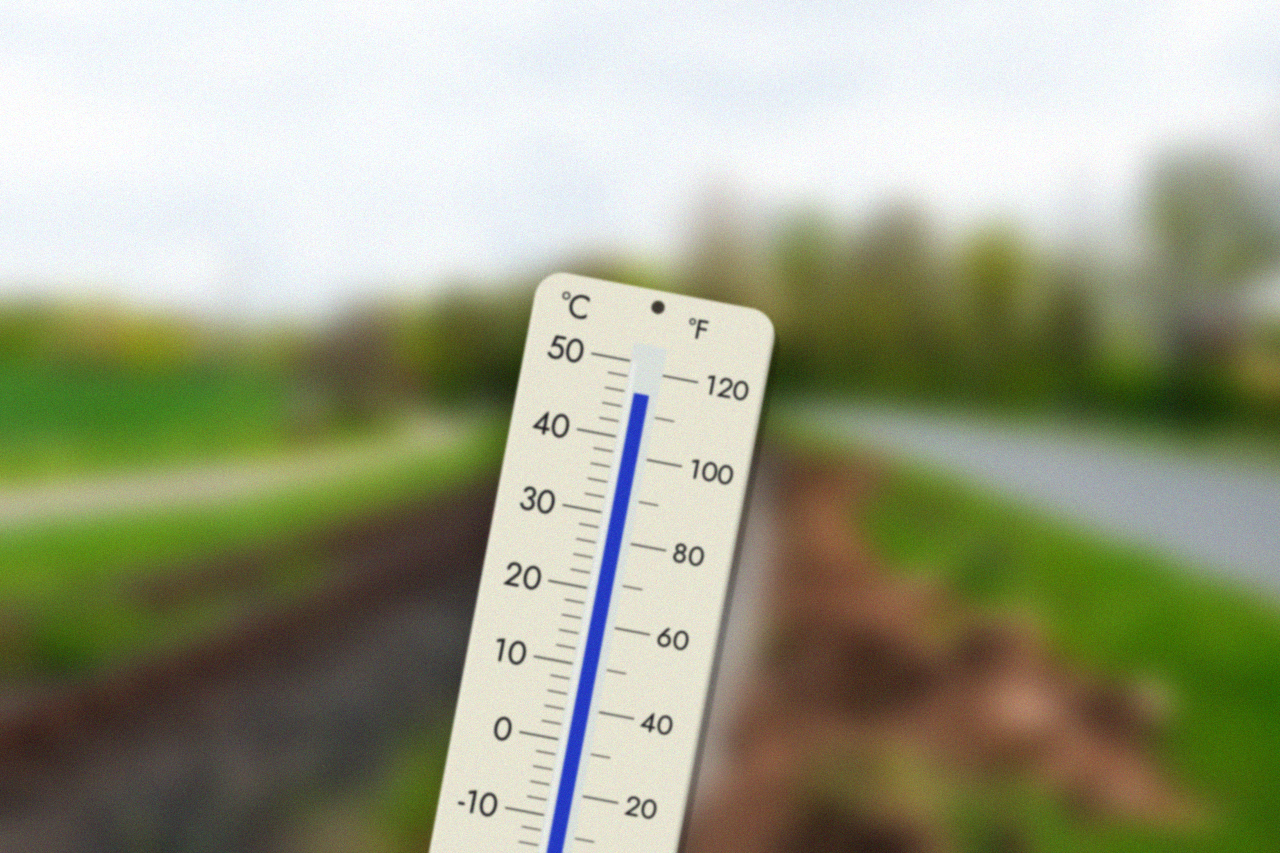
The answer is 46 °C
